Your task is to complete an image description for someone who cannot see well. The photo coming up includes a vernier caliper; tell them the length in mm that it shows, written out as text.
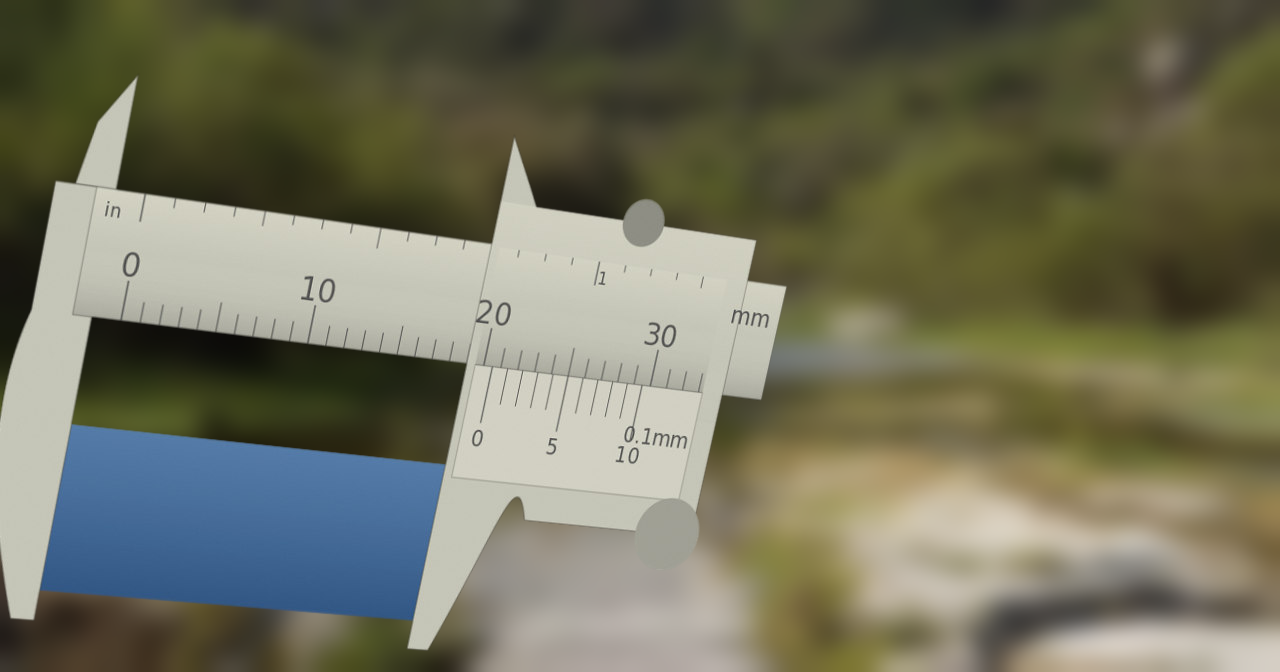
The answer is 20.5 mm
